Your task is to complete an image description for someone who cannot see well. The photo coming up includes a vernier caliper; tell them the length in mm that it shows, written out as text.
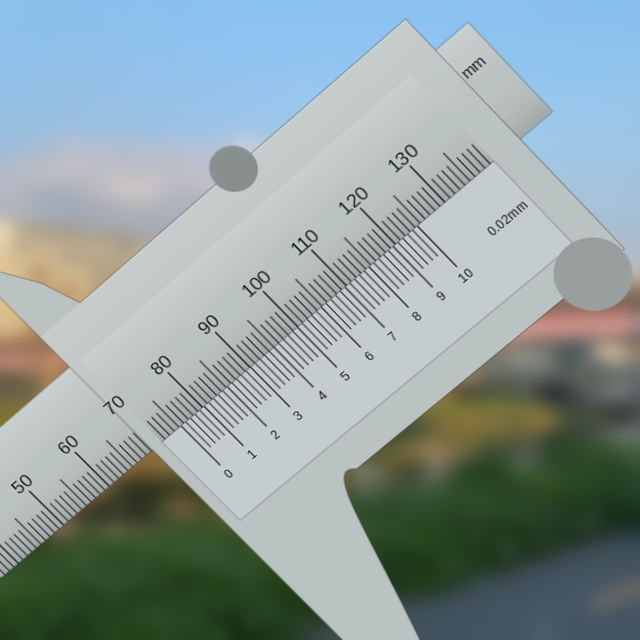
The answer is 75.4 mm
